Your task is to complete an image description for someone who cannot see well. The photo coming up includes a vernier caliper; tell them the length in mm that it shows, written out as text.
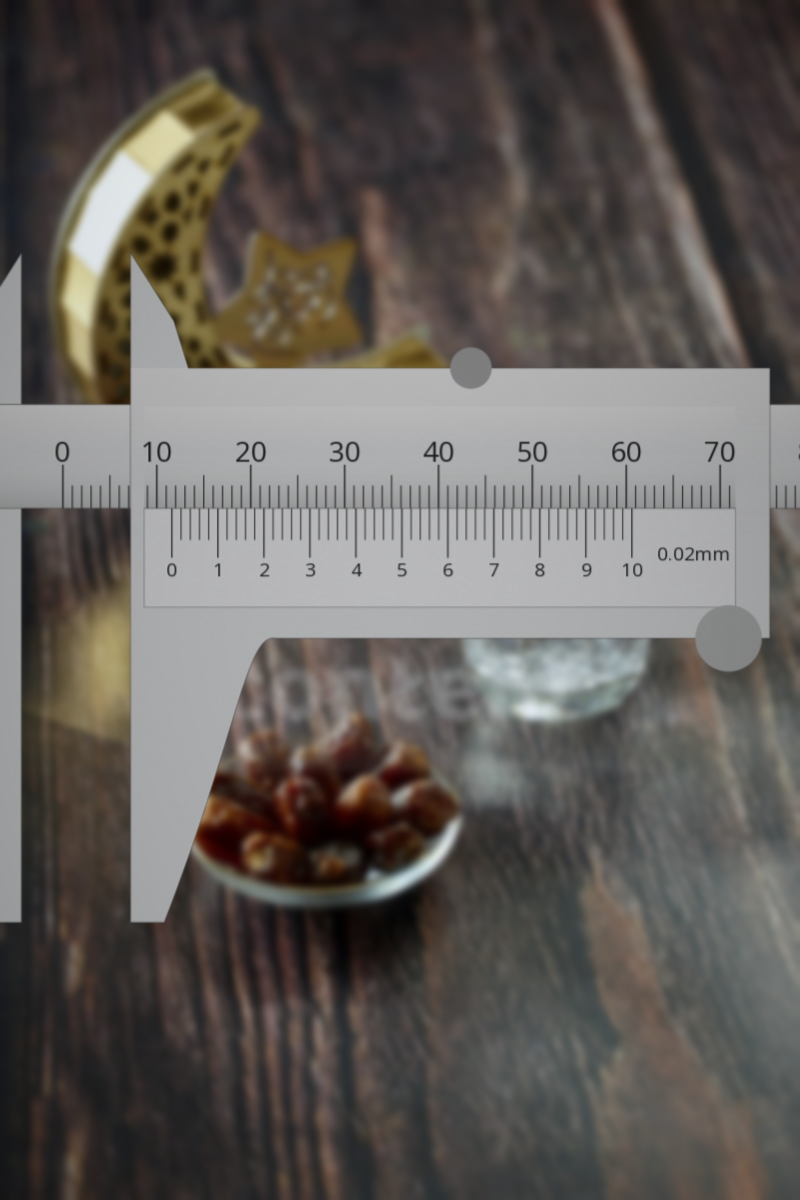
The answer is 11.6 mm
